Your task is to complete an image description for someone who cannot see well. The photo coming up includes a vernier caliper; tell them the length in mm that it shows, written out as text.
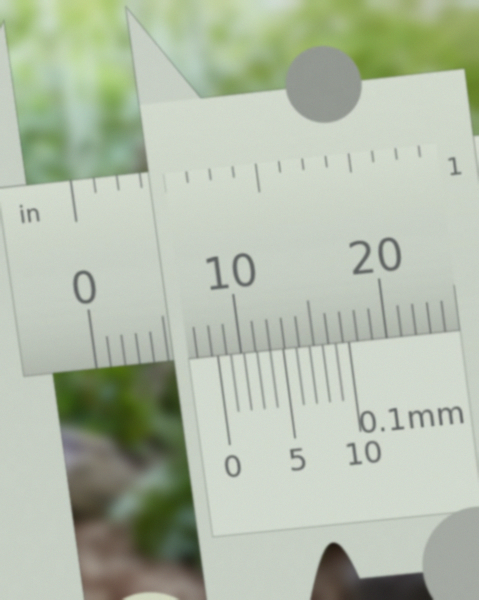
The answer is 8.4 mm
